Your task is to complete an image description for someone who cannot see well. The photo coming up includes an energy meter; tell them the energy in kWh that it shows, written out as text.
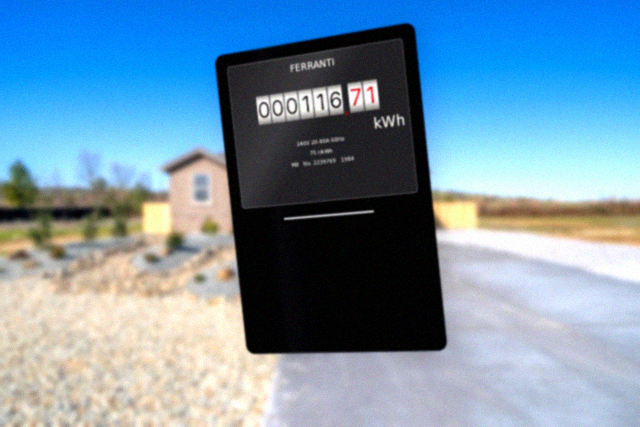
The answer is 116.71 kWh
